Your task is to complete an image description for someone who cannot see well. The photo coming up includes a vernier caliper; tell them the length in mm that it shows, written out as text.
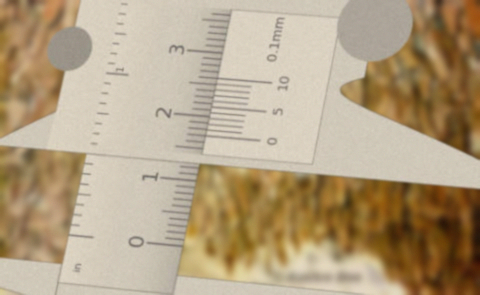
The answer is 17.0 mm
